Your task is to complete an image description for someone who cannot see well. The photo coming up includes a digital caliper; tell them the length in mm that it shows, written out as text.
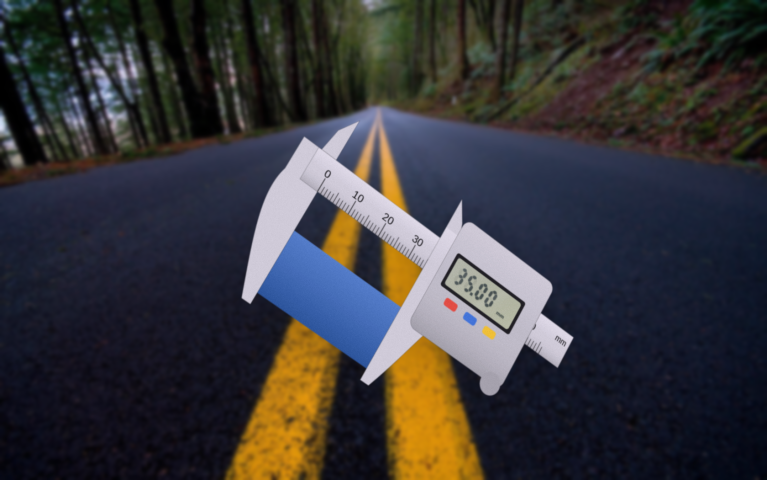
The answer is 35.00 mm
